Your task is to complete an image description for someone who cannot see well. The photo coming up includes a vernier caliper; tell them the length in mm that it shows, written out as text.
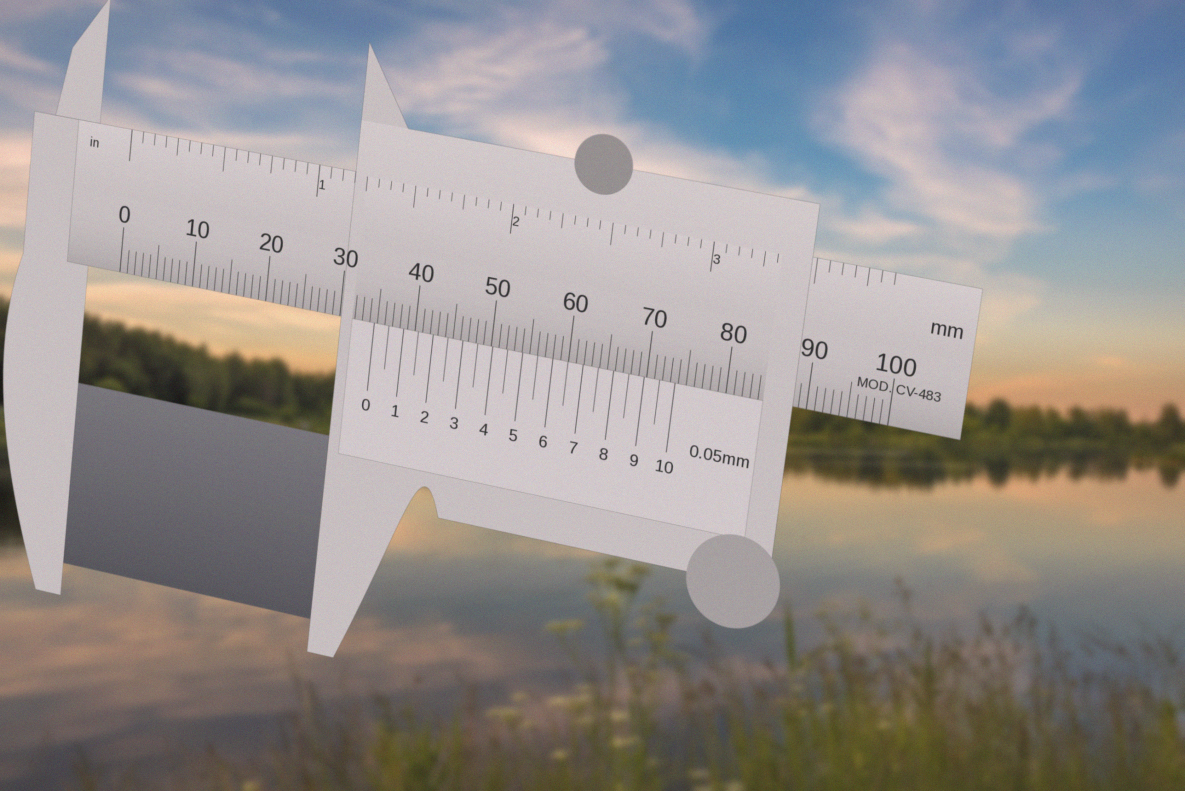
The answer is 34.6 mm
